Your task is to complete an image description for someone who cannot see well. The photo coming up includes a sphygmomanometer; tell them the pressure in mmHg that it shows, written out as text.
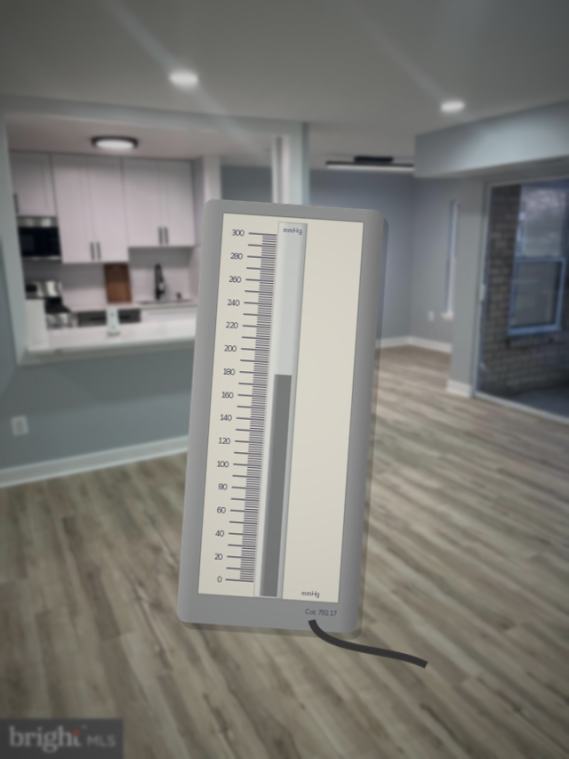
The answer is 180 mmHg
